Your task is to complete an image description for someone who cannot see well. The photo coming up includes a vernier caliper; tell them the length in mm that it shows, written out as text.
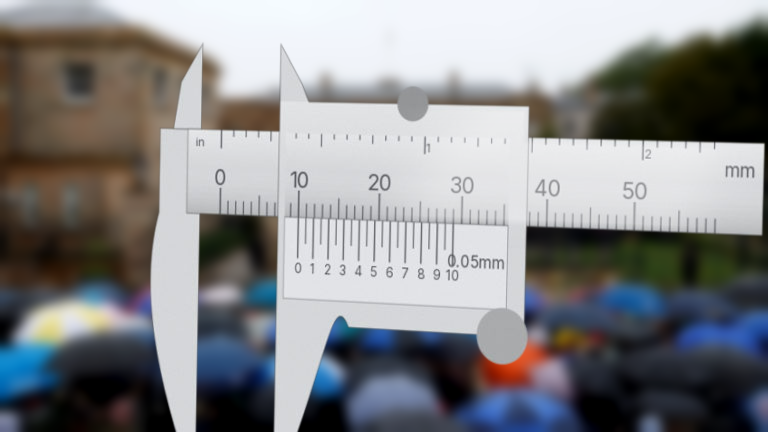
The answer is 10.0 mm
